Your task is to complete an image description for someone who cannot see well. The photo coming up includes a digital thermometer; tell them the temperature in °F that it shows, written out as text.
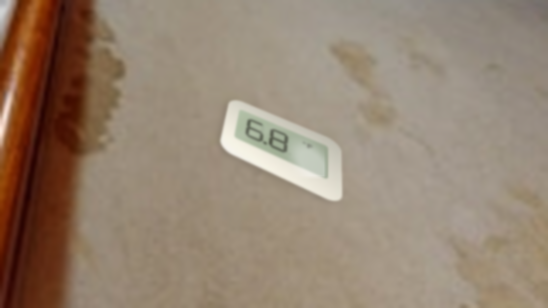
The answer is 6.8 °F
